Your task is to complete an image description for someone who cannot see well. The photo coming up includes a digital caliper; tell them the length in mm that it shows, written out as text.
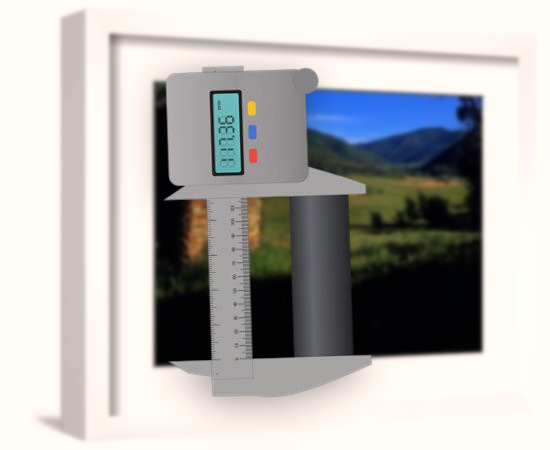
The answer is 117.36 mm
